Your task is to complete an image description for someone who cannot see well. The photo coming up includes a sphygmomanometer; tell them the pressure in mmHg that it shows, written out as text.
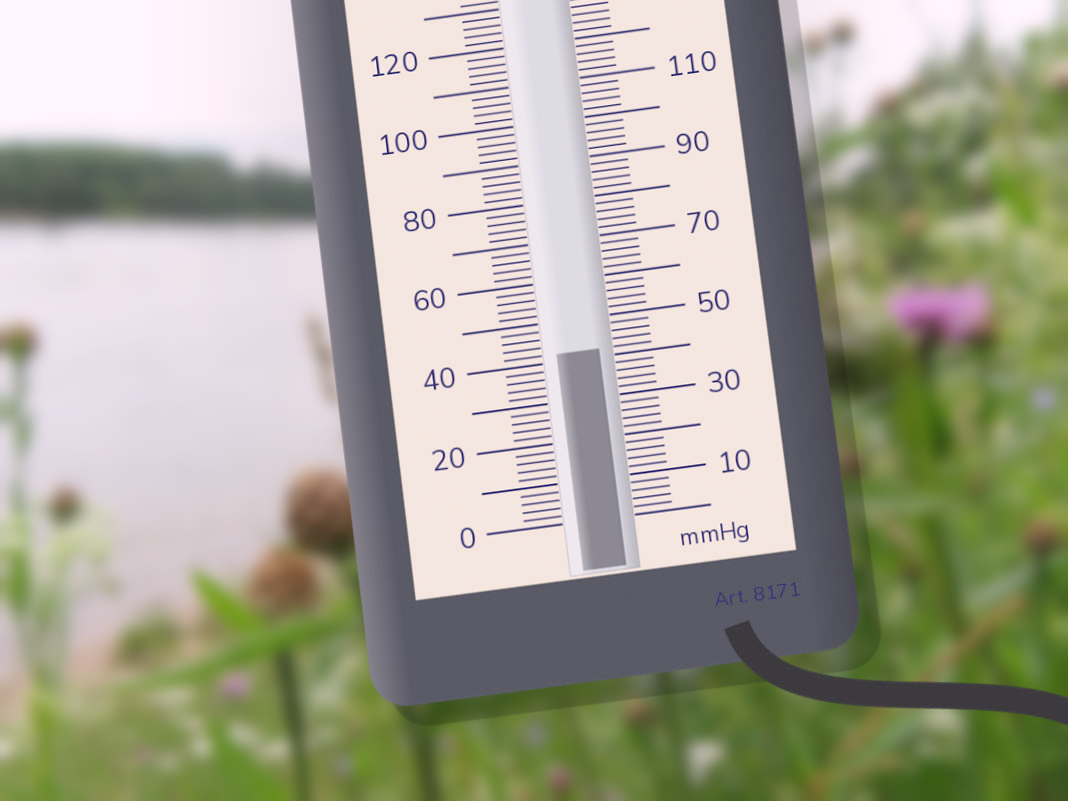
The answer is 42 mmHg
